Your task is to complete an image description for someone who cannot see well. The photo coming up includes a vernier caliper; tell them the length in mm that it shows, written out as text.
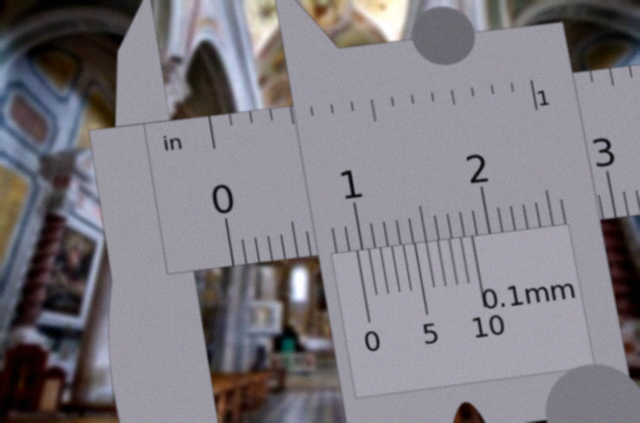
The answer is 9.6 mm
